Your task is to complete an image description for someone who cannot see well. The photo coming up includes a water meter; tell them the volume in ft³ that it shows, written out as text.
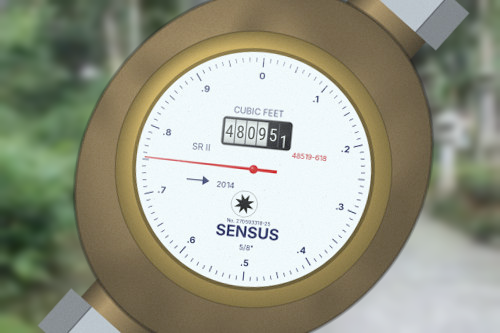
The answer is 480950.75 ft³
